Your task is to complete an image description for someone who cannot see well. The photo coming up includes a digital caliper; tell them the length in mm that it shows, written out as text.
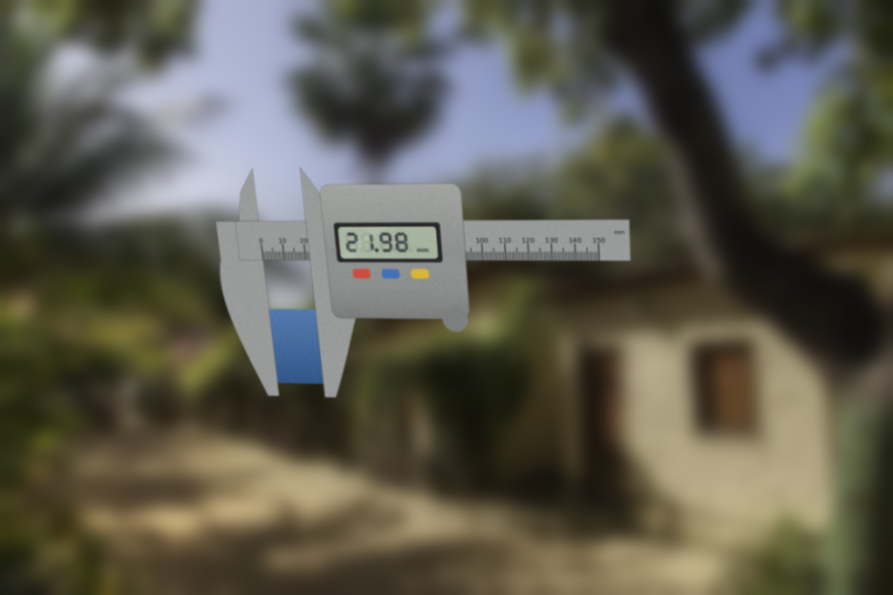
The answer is 21.98 mm
